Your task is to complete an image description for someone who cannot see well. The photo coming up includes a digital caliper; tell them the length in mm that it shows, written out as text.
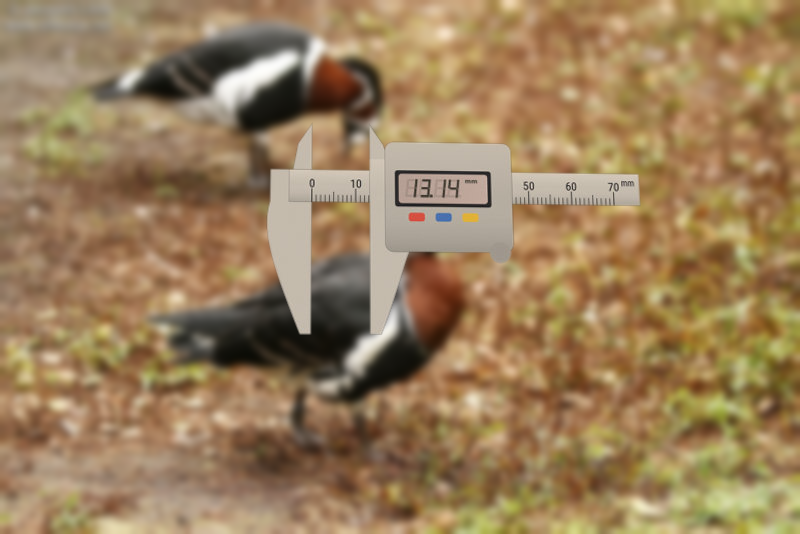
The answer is 13.14 mm
